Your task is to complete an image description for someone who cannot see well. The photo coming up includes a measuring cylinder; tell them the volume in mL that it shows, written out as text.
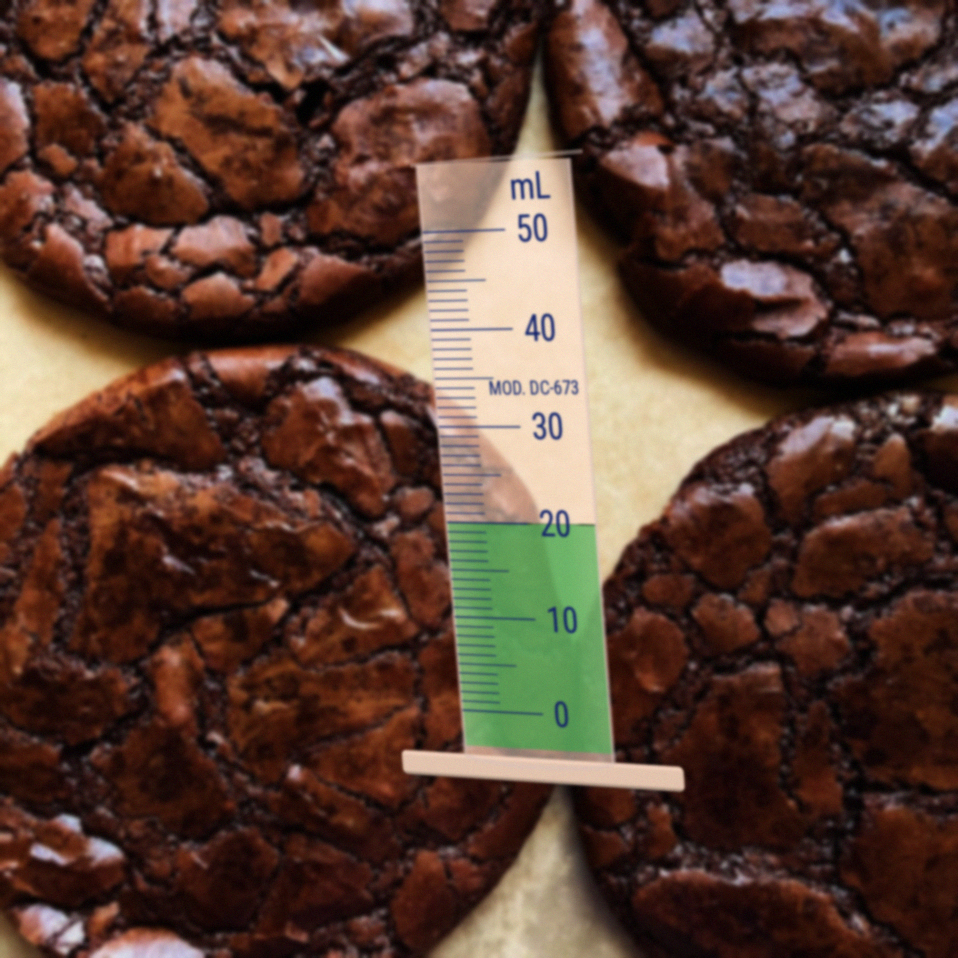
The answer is 20 mL
